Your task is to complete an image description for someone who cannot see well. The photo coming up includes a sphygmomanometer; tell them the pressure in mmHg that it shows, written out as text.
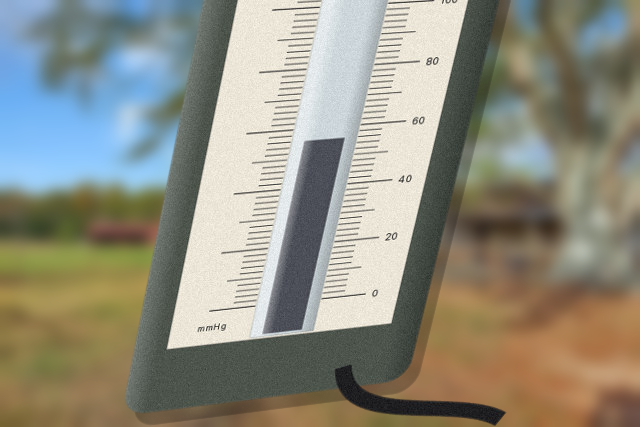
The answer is 56 mmHg
